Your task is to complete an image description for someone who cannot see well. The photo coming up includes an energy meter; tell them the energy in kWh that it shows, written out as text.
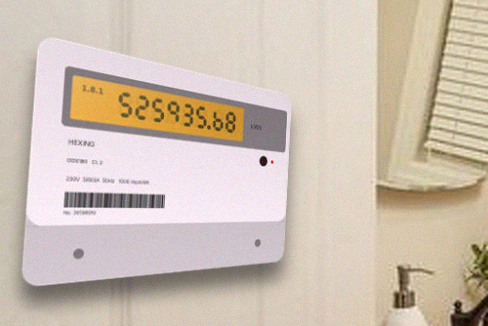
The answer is 525935.68 kWh
